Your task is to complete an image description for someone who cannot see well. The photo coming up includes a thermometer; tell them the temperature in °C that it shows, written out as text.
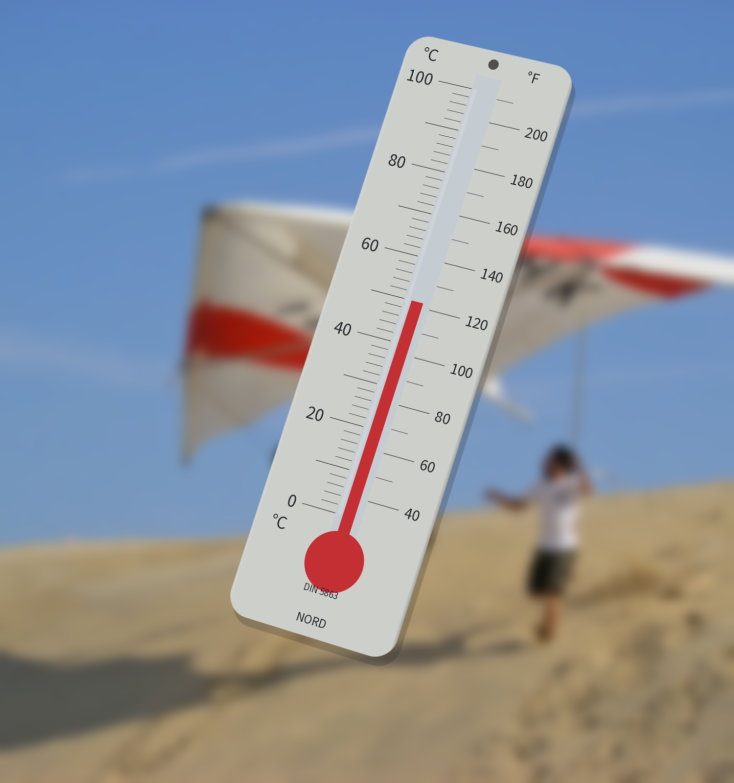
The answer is 50 °C
